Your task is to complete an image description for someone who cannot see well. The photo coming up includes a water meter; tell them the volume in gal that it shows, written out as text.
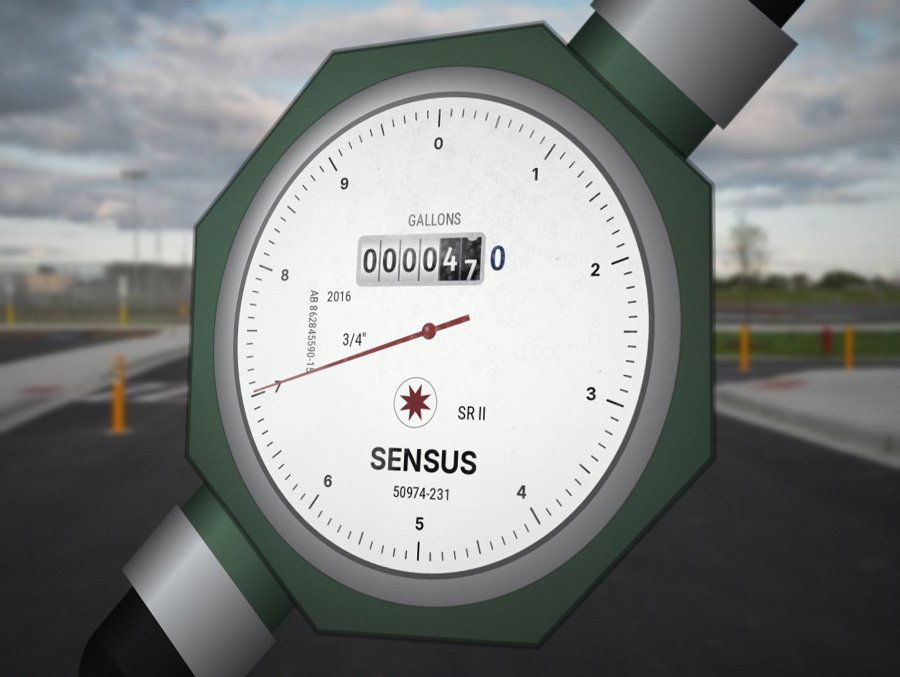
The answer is 467.0 gal
